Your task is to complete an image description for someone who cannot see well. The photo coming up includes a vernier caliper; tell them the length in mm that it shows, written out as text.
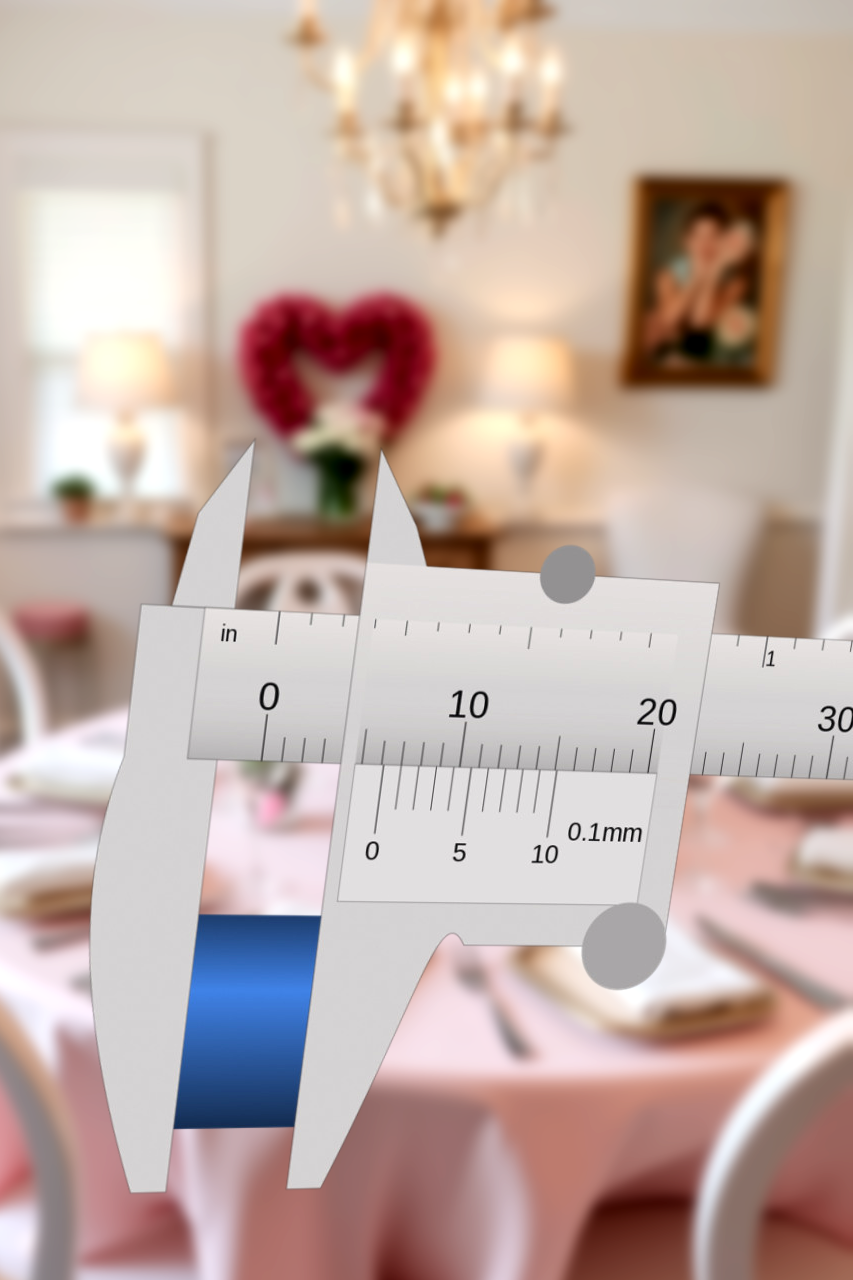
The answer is 6.1 mm
